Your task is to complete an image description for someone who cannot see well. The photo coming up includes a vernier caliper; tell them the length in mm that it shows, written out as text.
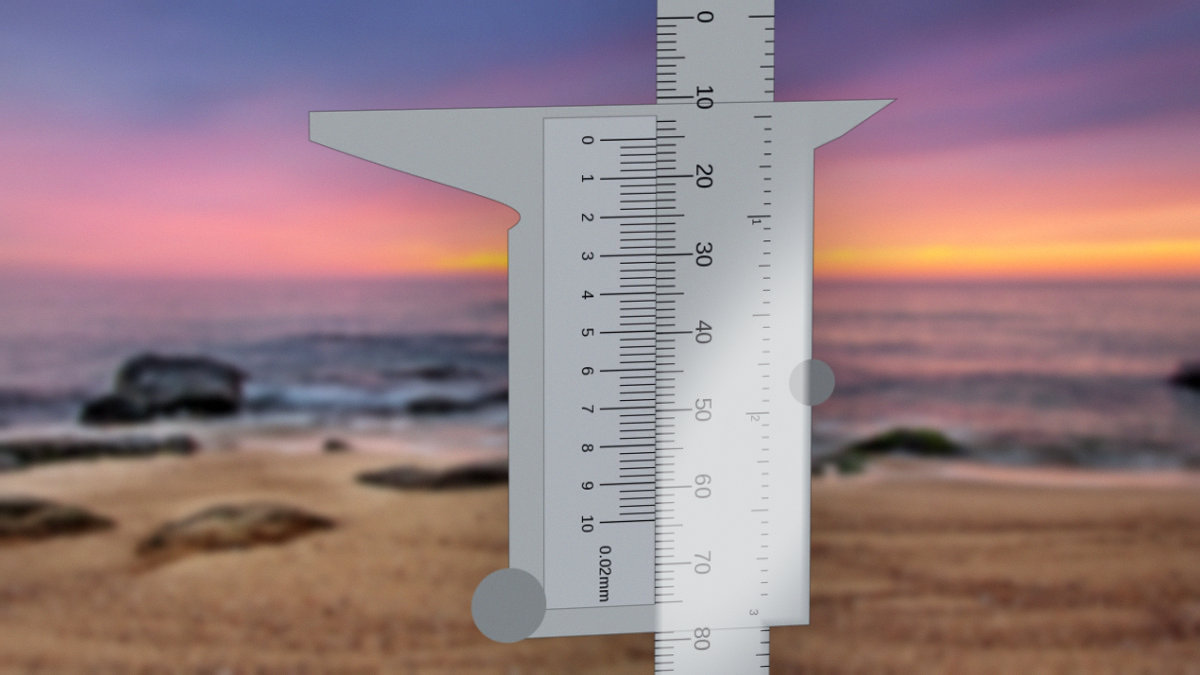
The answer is 15.2 mm
